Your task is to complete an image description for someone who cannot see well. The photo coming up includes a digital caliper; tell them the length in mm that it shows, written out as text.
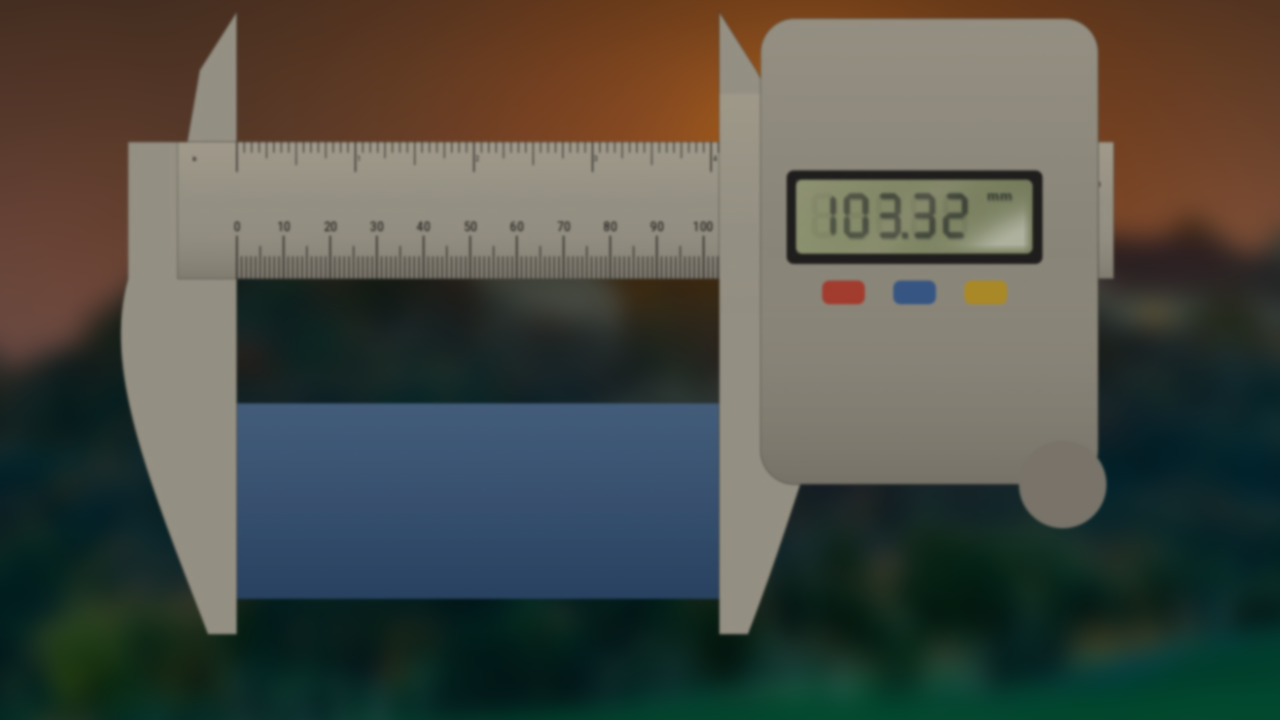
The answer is 103.32 mm
